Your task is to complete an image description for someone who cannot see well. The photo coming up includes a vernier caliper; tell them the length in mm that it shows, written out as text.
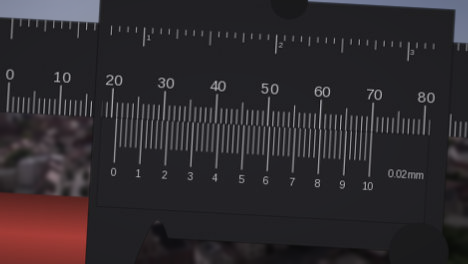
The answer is 21.0 mm
